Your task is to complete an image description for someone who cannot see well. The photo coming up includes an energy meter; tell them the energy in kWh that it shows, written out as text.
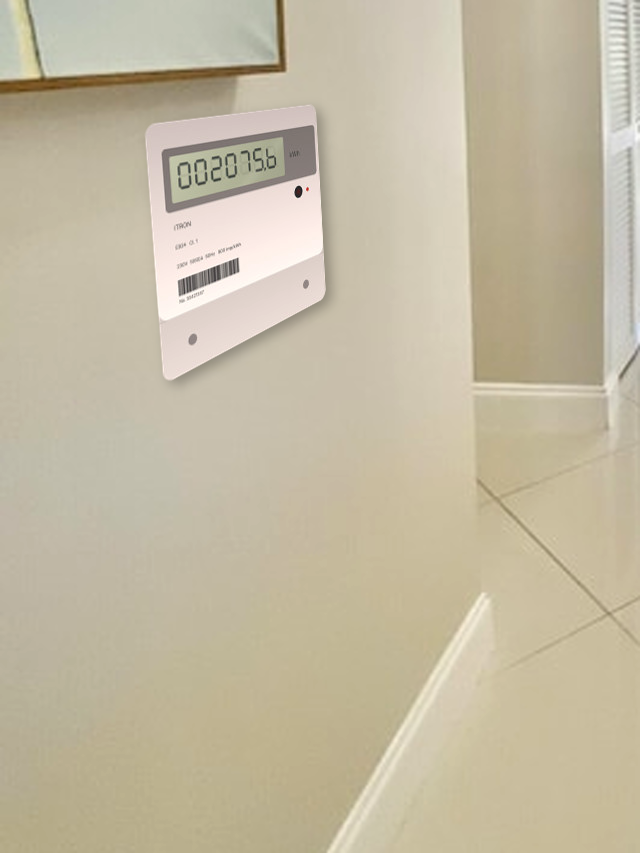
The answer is 2075.6 kWh
